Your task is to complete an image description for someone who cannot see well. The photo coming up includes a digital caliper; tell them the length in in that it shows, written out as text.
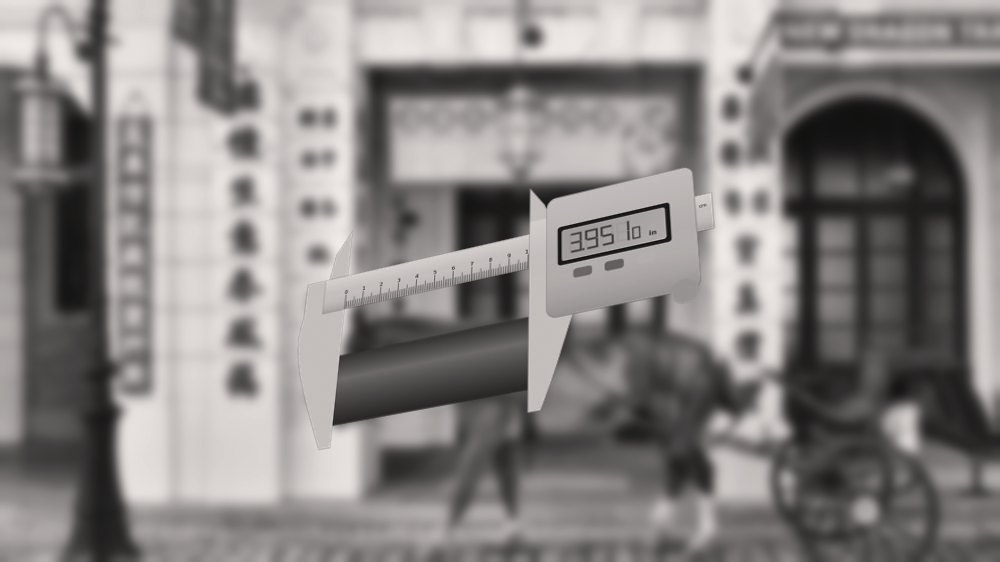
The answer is 3.9510 in
